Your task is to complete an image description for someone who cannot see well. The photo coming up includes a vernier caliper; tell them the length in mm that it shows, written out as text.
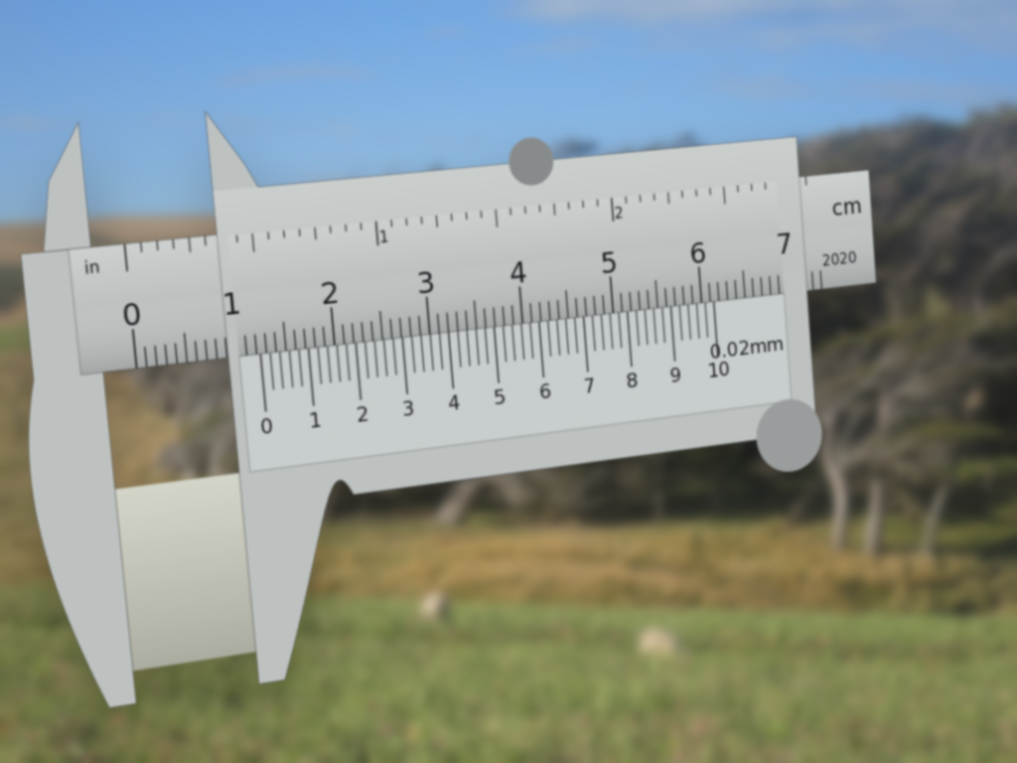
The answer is 12.4 mm
